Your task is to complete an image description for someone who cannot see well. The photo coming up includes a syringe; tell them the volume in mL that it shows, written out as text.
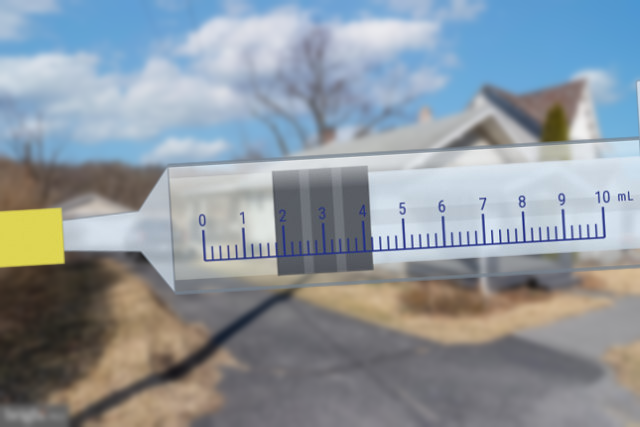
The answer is 1.8 mL
